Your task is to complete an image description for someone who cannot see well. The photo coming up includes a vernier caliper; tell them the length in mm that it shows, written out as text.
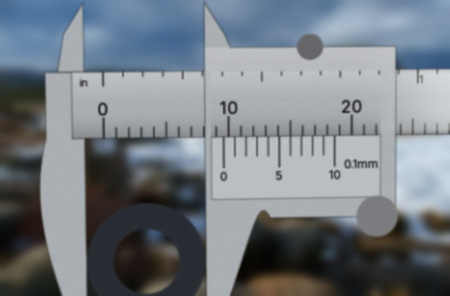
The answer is 9.6 mm
